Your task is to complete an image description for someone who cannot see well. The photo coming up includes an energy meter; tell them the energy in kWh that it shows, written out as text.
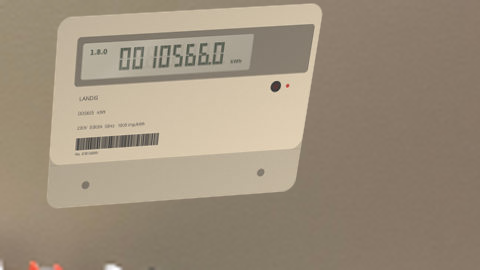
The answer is 10566.0 kWh
